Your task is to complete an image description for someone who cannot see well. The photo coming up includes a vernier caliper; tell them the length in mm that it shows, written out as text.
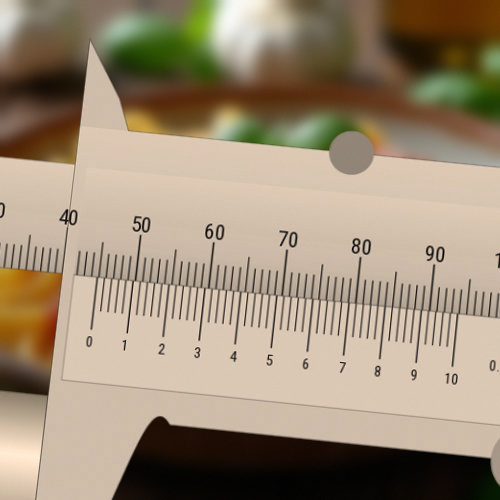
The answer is 44.8 mm
